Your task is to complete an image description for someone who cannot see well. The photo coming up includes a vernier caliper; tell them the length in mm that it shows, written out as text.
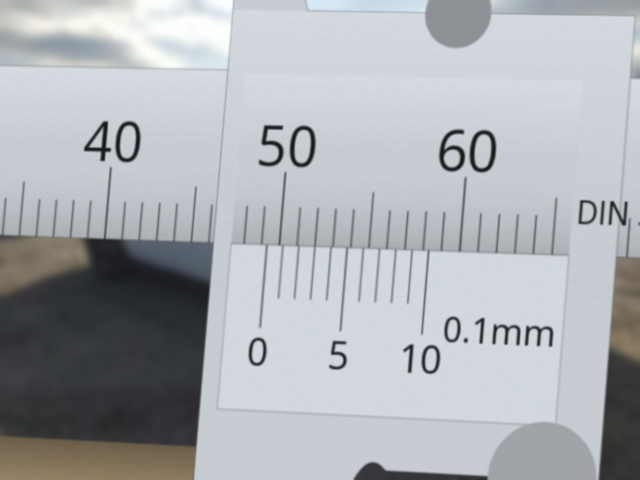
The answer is 49.3 mm
